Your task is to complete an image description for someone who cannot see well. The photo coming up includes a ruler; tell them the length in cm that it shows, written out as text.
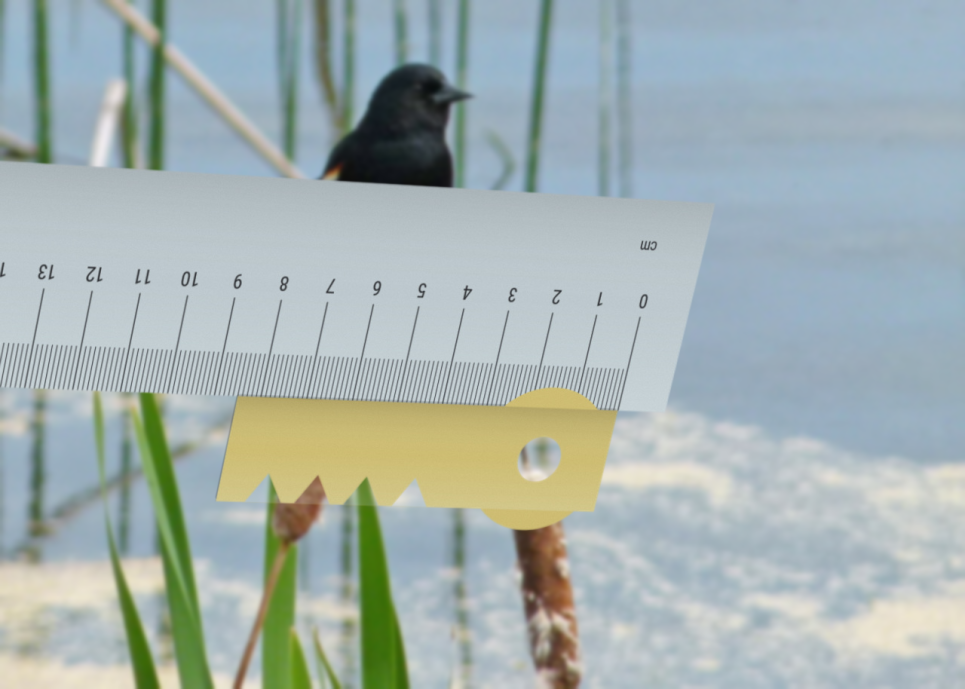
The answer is 8.5 cm
